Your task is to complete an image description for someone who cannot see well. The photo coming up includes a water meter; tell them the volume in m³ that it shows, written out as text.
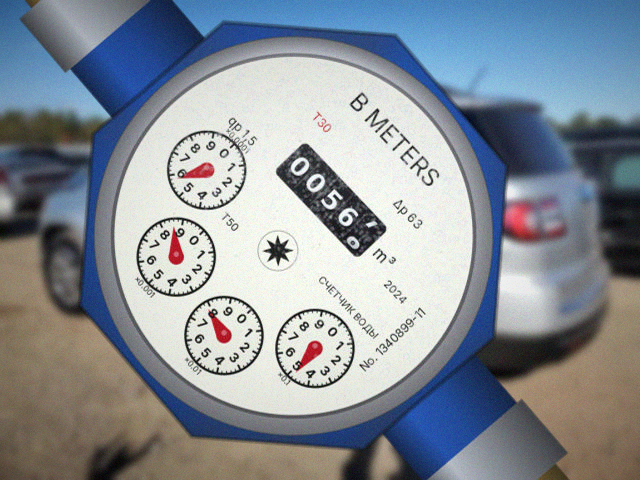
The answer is 567.4785 m³
